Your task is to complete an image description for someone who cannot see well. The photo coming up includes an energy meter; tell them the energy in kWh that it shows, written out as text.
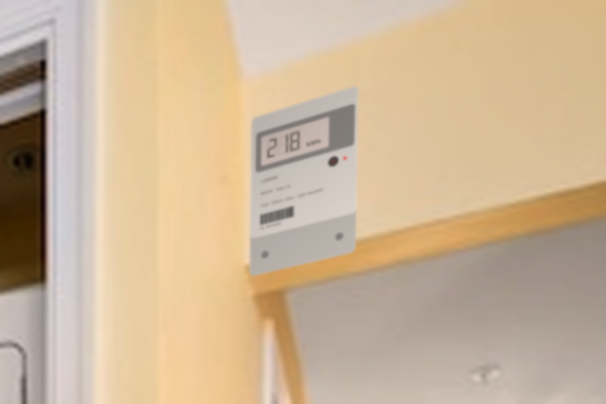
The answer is 218 kWh
